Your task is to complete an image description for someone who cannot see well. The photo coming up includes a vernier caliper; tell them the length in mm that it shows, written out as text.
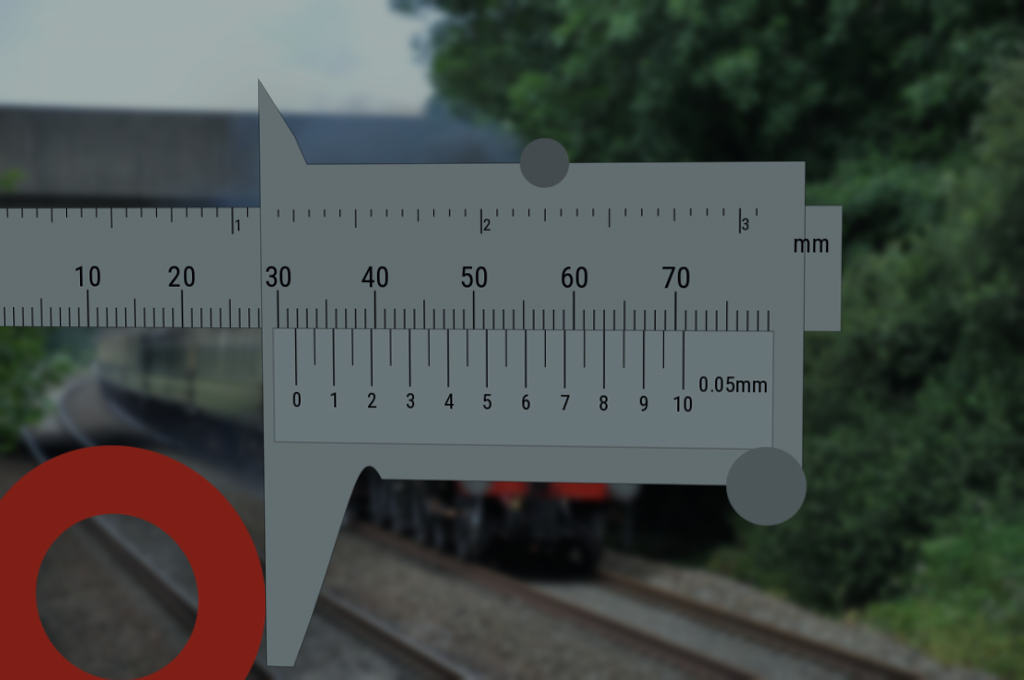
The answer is 31.8 mm
